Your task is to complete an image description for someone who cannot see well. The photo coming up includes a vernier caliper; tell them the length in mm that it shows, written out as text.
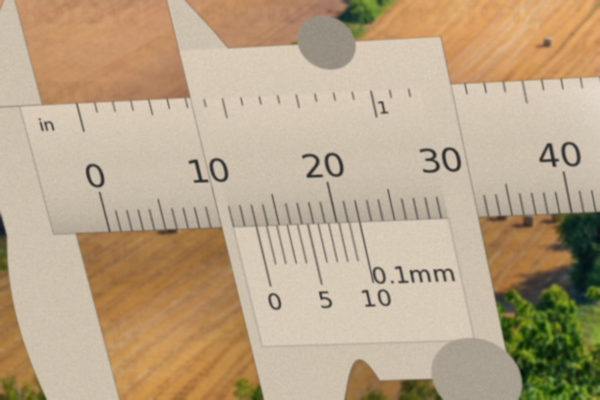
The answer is 13.0 mm
